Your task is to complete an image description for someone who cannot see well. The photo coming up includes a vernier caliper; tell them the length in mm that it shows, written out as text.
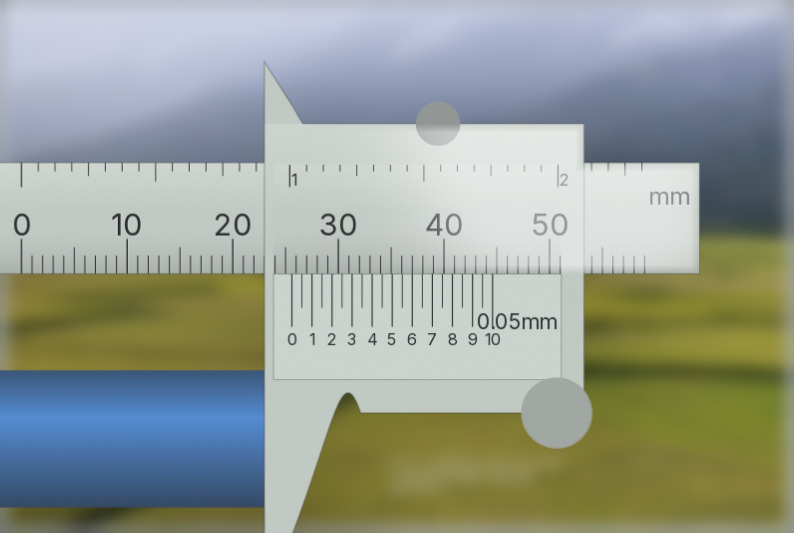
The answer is 25.6 mm
